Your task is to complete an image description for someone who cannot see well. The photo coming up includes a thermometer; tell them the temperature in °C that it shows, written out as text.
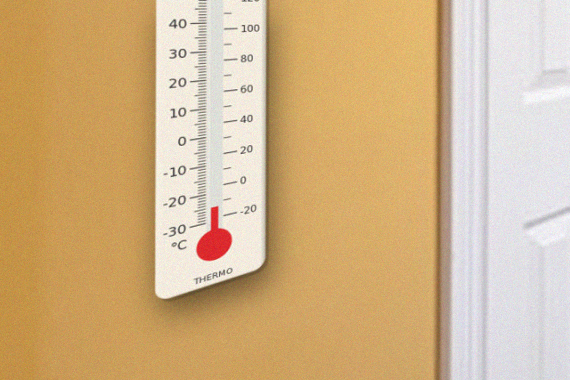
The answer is -25 °C
